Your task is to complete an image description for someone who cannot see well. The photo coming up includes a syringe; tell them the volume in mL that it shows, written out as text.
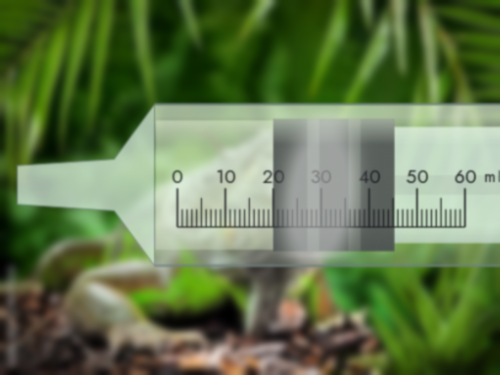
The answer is 20 mL
